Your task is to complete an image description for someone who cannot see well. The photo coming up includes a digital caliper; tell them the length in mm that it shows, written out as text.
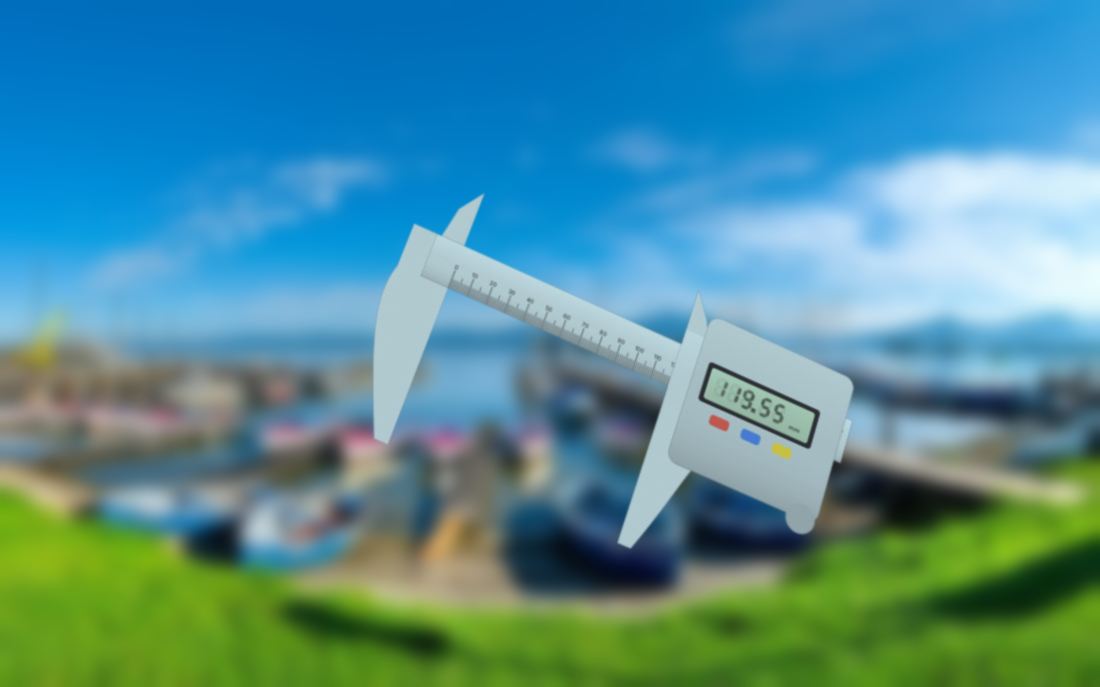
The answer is 119.55 mm
